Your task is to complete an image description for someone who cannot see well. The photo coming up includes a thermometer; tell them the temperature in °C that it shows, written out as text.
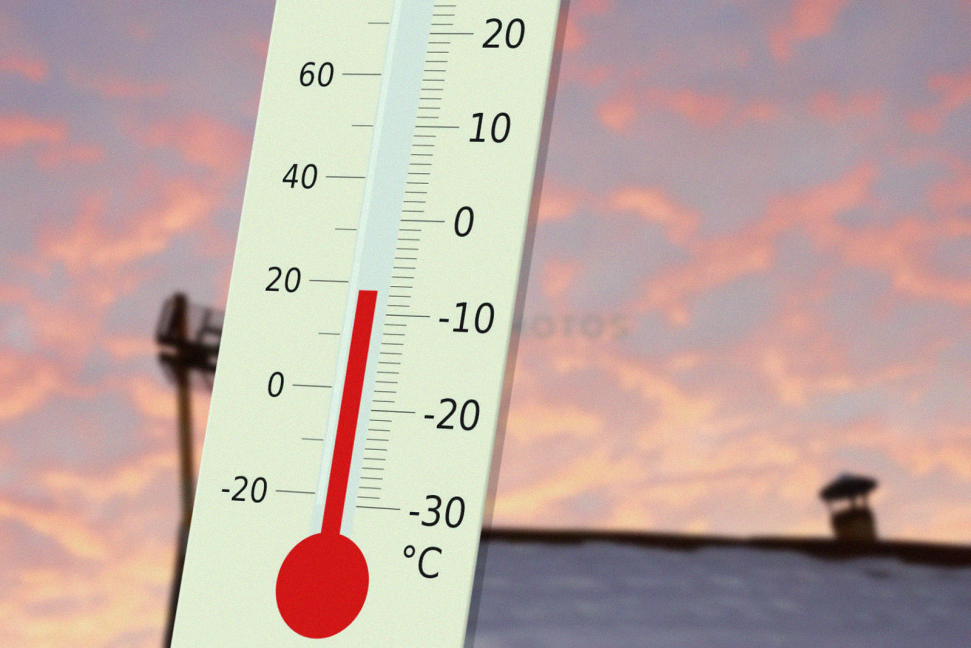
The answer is -7.5 °C
